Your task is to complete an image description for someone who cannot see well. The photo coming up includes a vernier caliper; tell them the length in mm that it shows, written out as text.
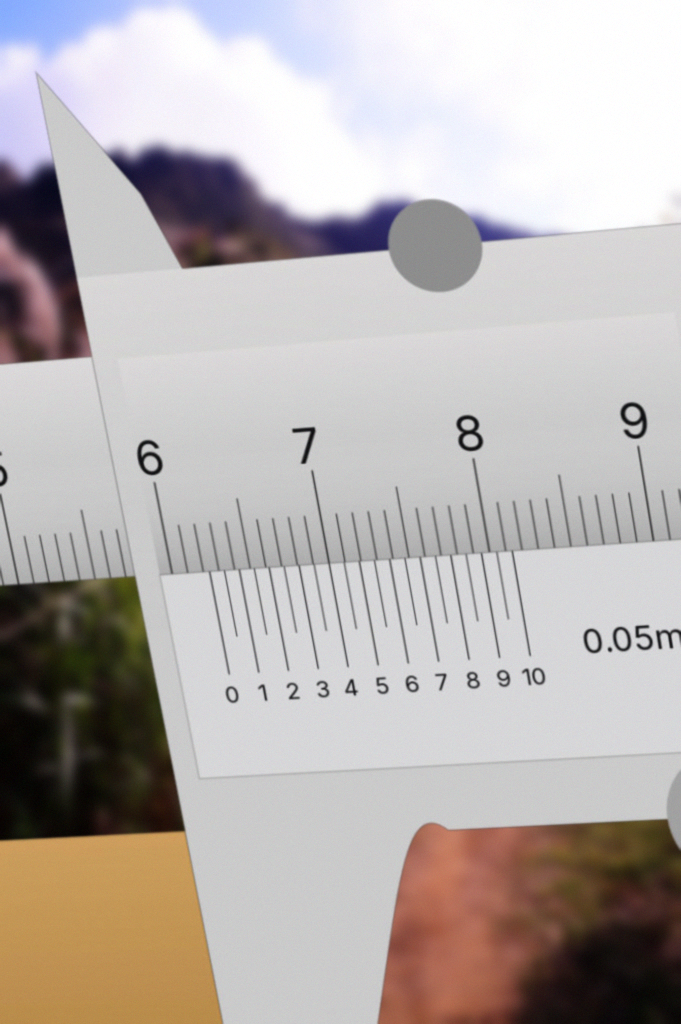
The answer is 62.4 mm
